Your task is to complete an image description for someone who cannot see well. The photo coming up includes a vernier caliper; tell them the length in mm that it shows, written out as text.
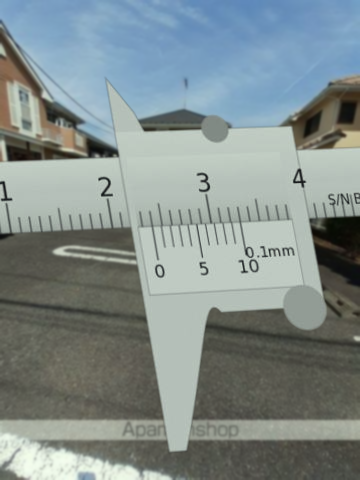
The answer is 24.0 mm
